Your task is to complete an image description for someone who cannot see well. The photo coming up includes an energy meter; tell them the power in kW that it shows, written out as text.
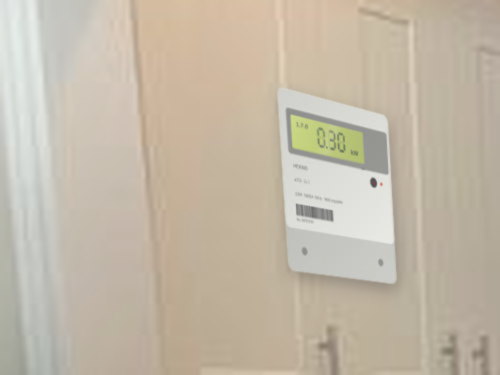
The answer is 0.30 kW
